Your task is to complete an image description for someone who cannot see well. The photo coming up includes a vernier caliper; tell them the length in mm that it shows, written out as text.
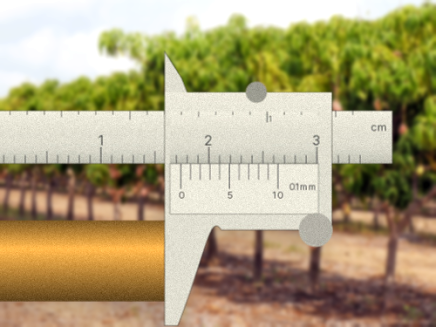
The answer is 17.4 mm
